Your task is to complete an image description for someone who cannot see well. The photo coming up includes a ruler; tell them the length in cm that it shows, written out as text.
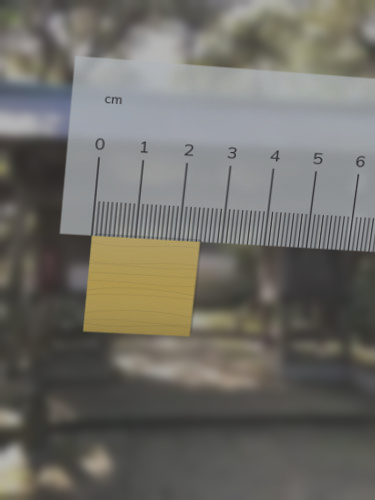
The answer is 2.5 cm
